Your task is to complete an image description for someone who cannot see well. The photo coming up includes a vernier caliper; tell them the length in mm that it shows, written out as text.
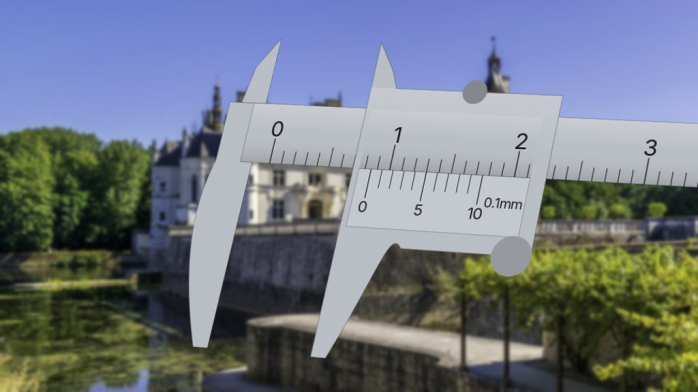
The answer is 8.5 mm
